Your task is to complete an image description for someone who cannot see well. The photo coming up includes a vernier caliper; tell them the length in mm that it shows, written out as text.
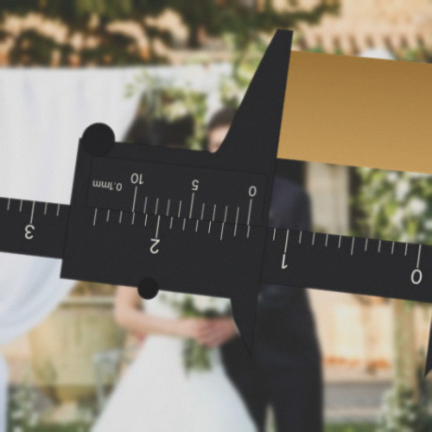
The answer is 13.1 mm
